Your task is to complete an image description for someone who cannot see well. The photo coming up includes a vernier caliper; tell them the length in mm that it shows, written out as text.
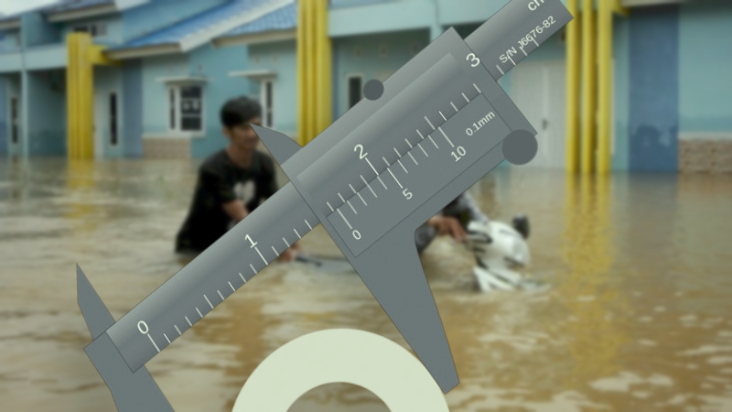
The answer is 16.3 mm
